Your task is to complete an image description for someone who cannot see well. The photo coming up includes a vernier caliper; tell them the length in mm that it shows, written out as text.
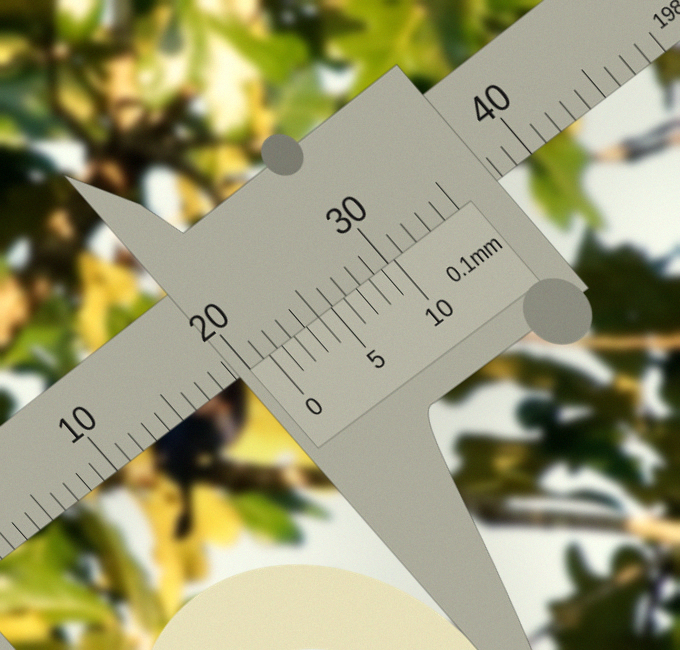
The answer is 21.4 mm
